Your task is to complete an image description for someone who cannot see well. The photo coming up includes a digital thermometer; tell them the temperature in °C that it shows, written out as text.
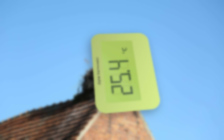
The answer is 25.4 °C
